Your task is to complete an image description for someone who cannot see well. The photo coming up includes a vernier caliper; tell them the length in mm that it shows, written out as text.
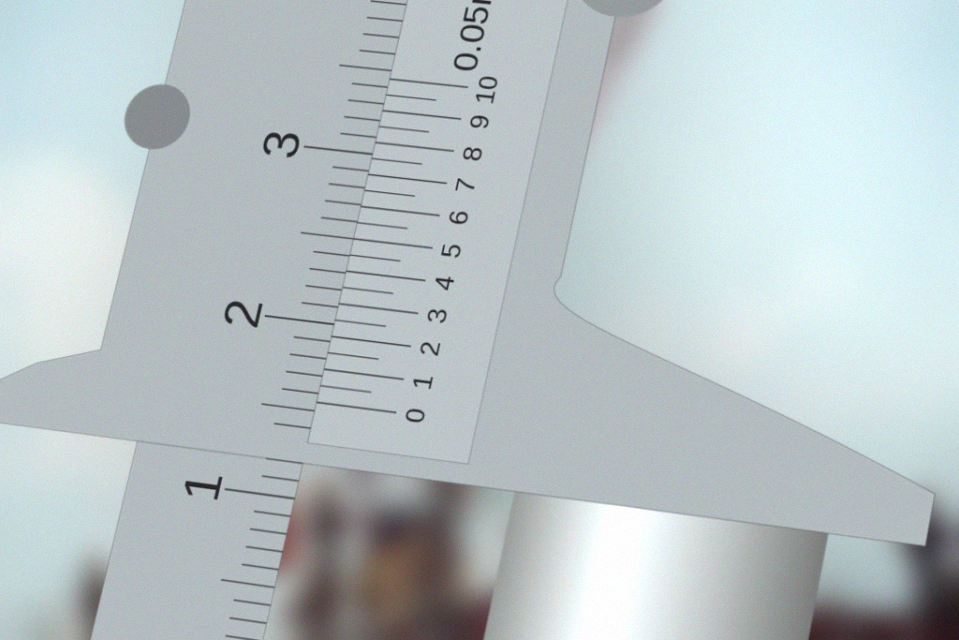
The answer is 15.5 mm
